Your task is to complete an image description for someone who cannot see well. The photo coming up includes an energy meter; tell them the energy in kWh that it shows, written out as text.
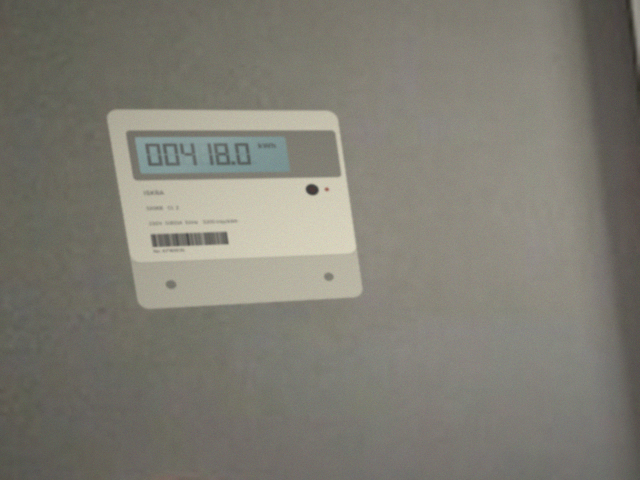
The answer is 418.0 kWh
